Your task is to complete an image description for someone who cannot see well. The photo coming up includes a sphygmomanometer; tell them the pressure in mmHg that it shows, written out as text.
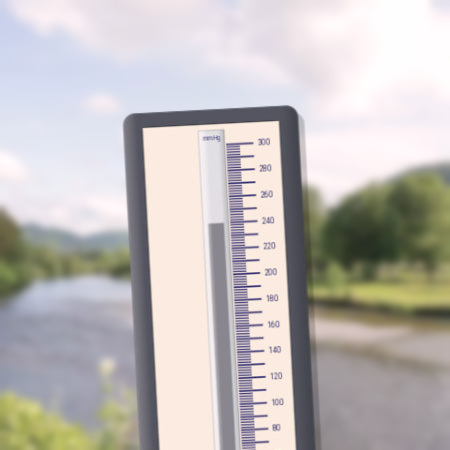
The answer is 240 mmHg
